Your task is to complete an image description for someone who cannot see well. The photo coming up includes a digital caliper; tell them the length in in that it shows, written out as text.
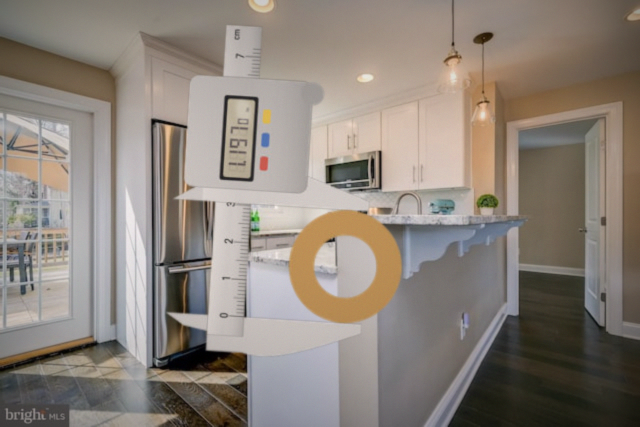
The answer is 1.1970 in
